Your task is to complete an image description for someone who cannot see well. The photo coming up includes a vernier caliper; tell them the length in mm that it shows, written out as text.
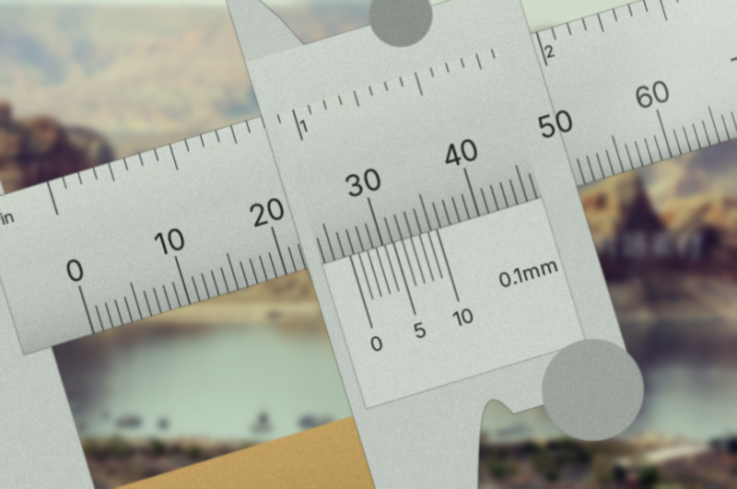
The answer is 26.6 mm
